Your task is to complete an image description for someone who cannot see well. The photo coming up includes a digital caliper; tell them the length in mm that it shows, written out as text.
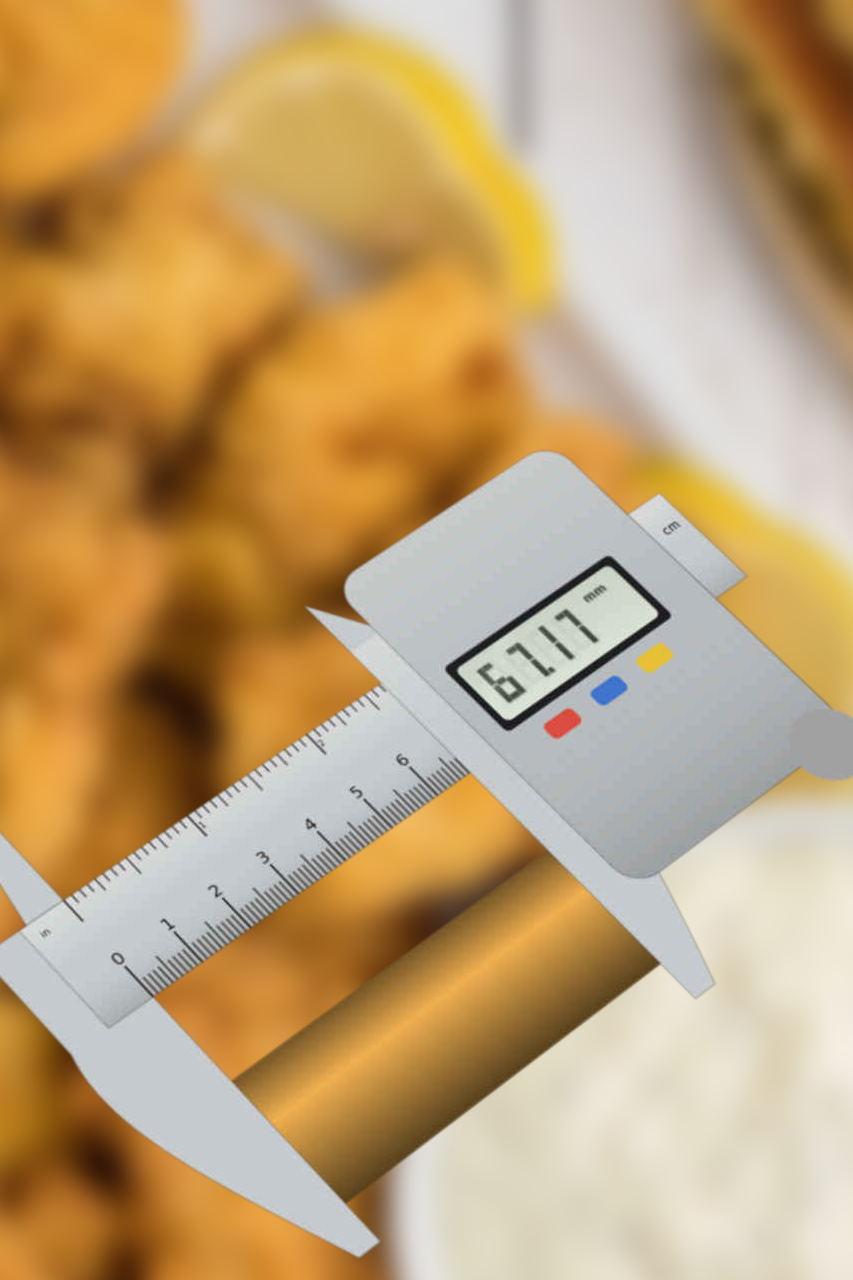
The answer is 67.17 mm
